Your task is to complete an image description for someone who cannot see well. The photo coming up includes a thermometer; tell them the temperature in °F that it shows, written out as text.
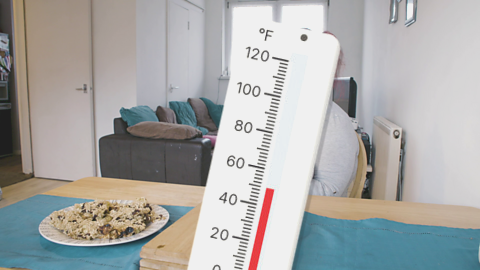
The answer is 50 °F
